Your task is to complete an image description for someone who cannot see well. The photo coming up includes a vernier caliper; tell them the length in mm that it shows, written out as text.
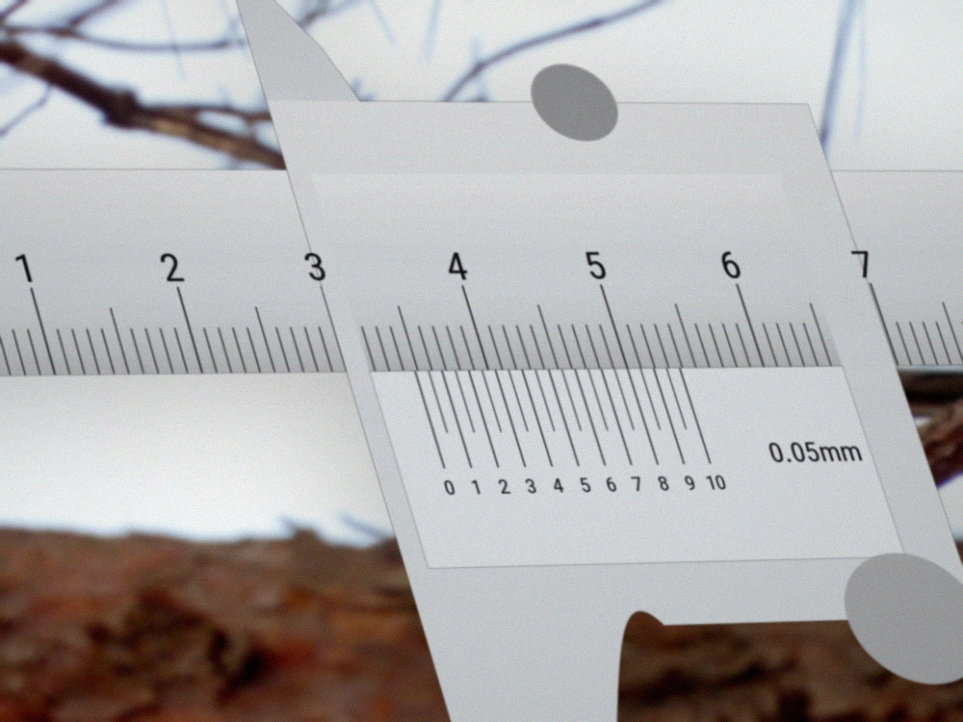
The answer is 34.8 mm
